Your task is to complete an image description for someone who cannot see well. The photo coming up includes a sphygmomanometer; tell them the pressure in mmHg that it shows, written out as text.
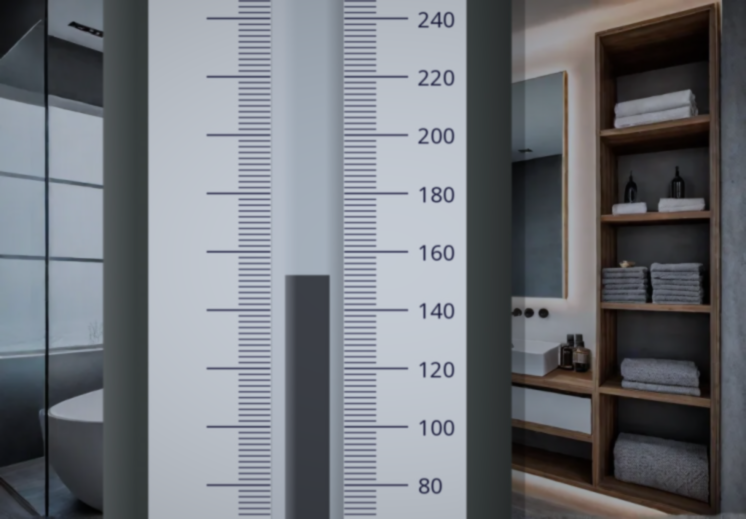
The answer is 152 mmHg
